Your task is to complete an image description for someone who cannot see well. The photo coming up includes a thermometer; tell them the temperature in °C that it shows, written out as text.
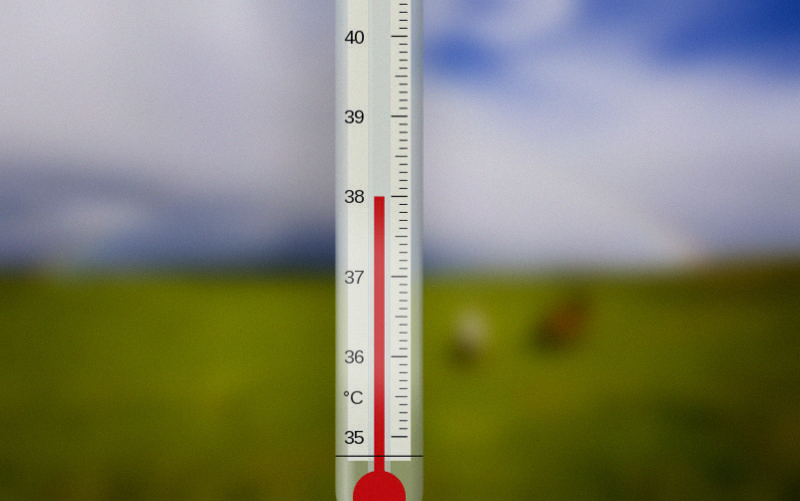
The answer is 38 °C
